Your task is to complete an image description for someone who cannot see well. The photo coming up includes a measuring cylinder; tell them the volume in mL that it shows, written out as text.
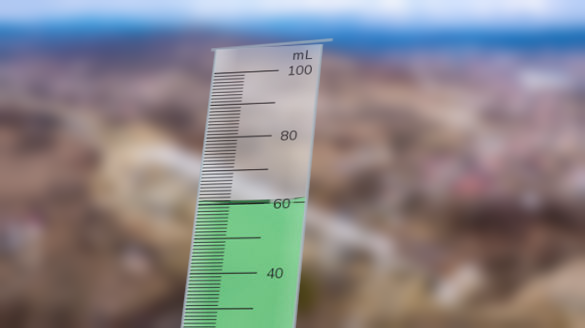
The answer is 60 mL
